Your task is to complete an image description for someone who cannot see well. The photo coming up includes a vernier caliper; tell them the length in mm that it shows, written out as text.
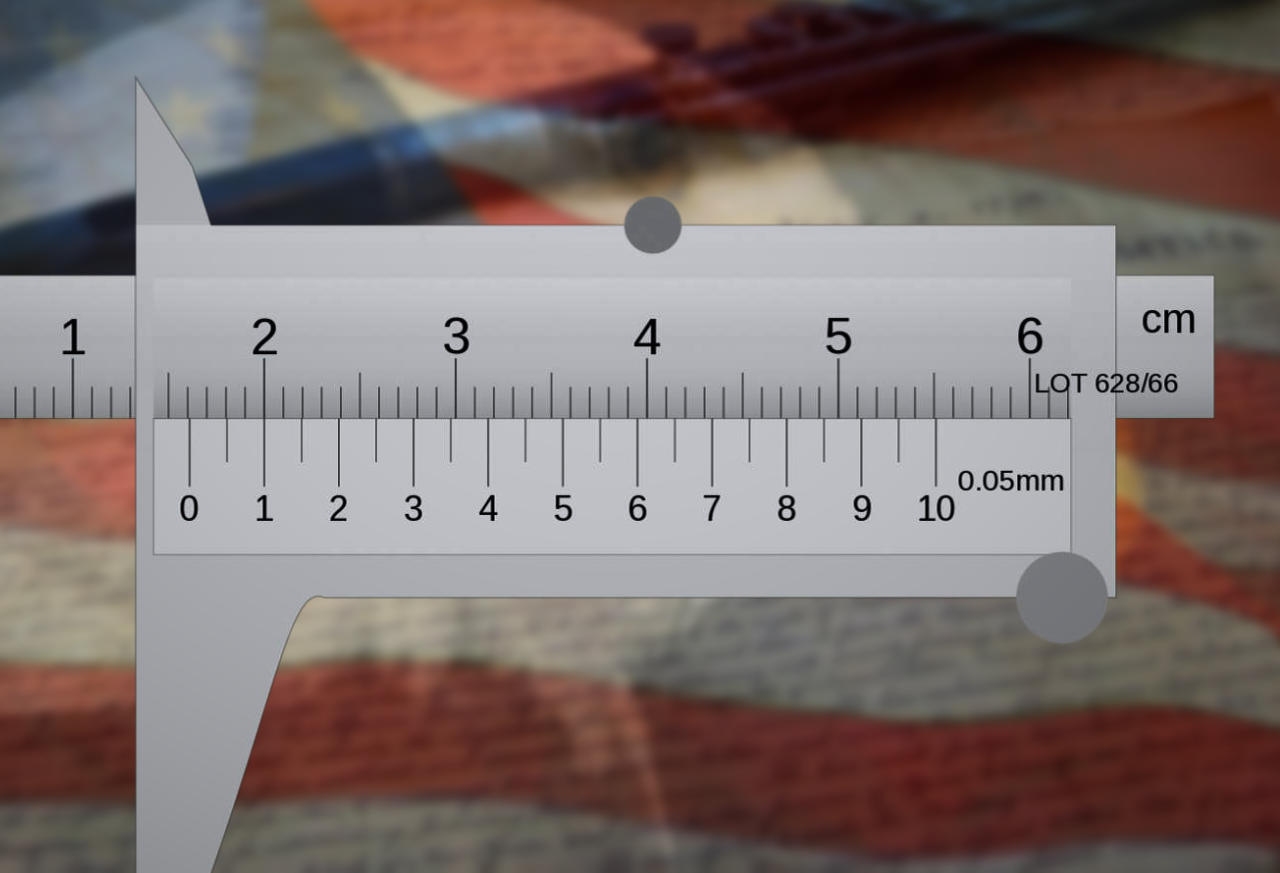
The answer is 16.1 mm
